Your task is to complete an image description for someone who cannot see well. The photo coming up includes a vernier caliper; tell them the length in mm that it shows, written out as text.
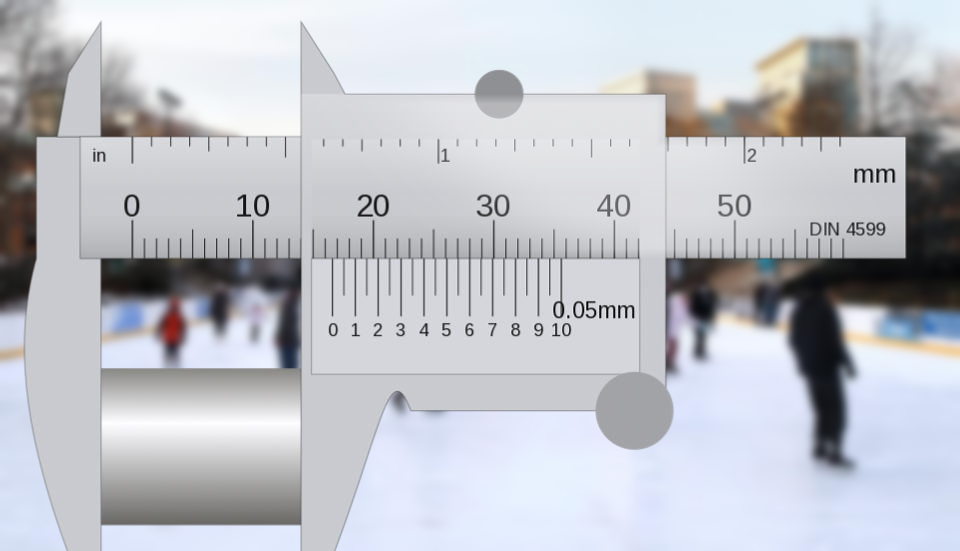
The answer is 16.6 mm
